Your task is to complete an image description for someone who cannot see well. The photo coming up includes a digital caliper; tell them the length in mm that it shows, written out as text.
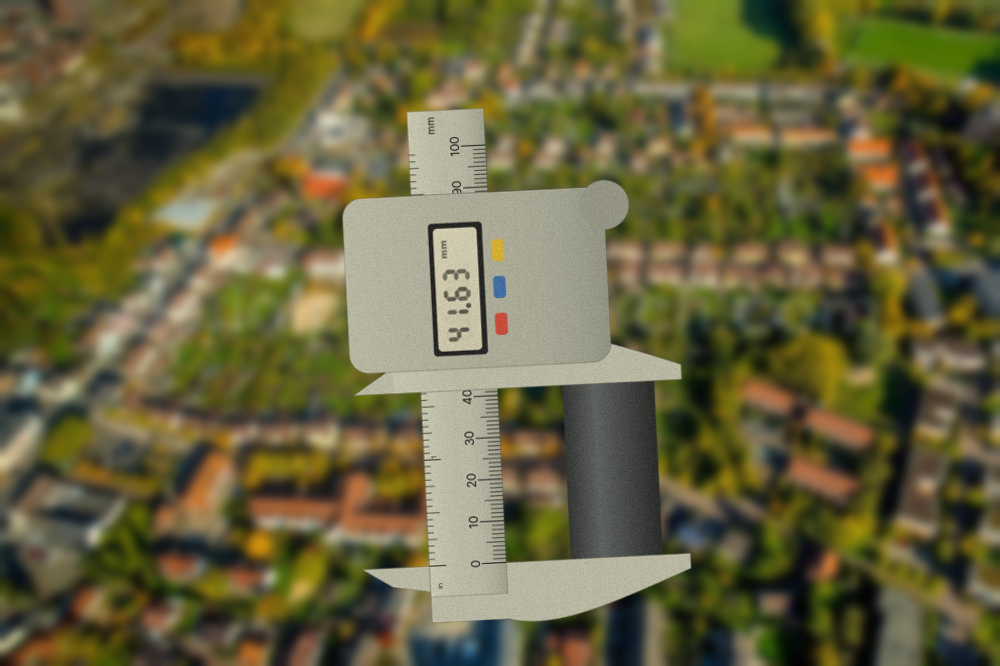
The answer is 41.63 mm
